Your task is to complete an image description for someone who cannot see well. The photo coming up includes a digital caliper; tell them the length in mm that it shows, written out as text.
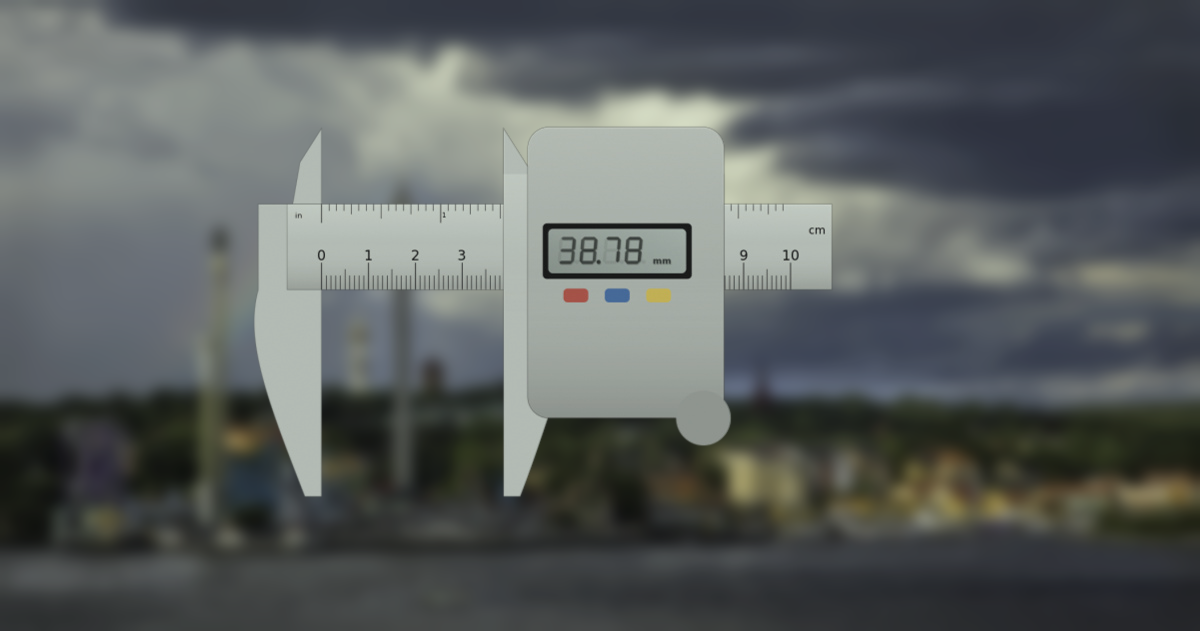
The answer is 38.78 mm
